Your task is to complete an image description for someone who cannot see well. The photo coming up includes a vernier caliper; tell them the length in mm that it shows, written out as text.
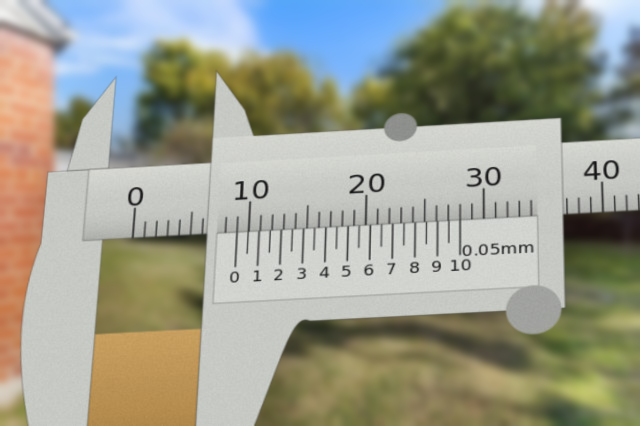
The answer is 9.0 mm
